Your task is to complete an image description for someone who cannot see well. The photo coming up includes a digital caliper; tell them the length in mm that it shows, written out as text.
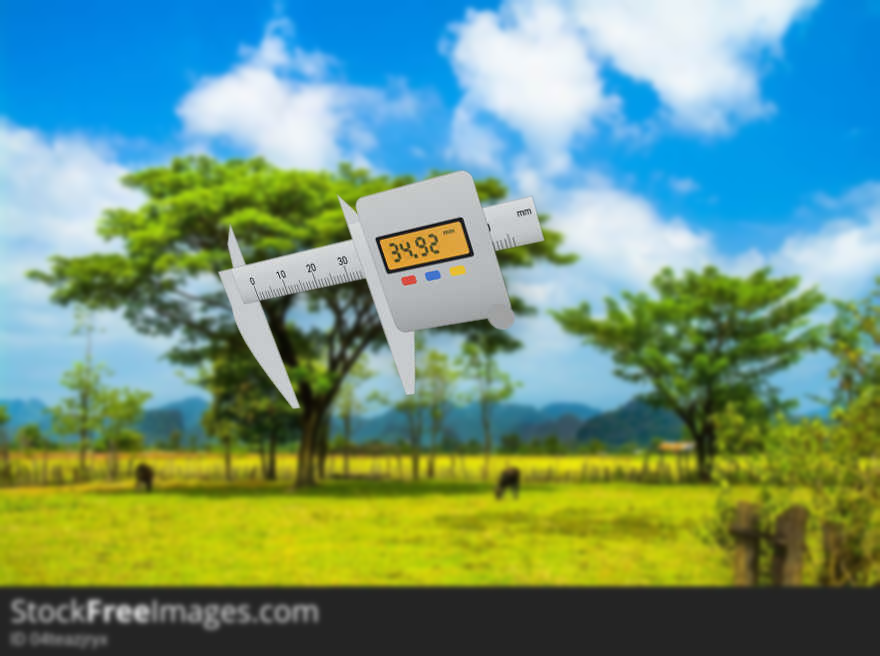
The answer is 34.92 mm
